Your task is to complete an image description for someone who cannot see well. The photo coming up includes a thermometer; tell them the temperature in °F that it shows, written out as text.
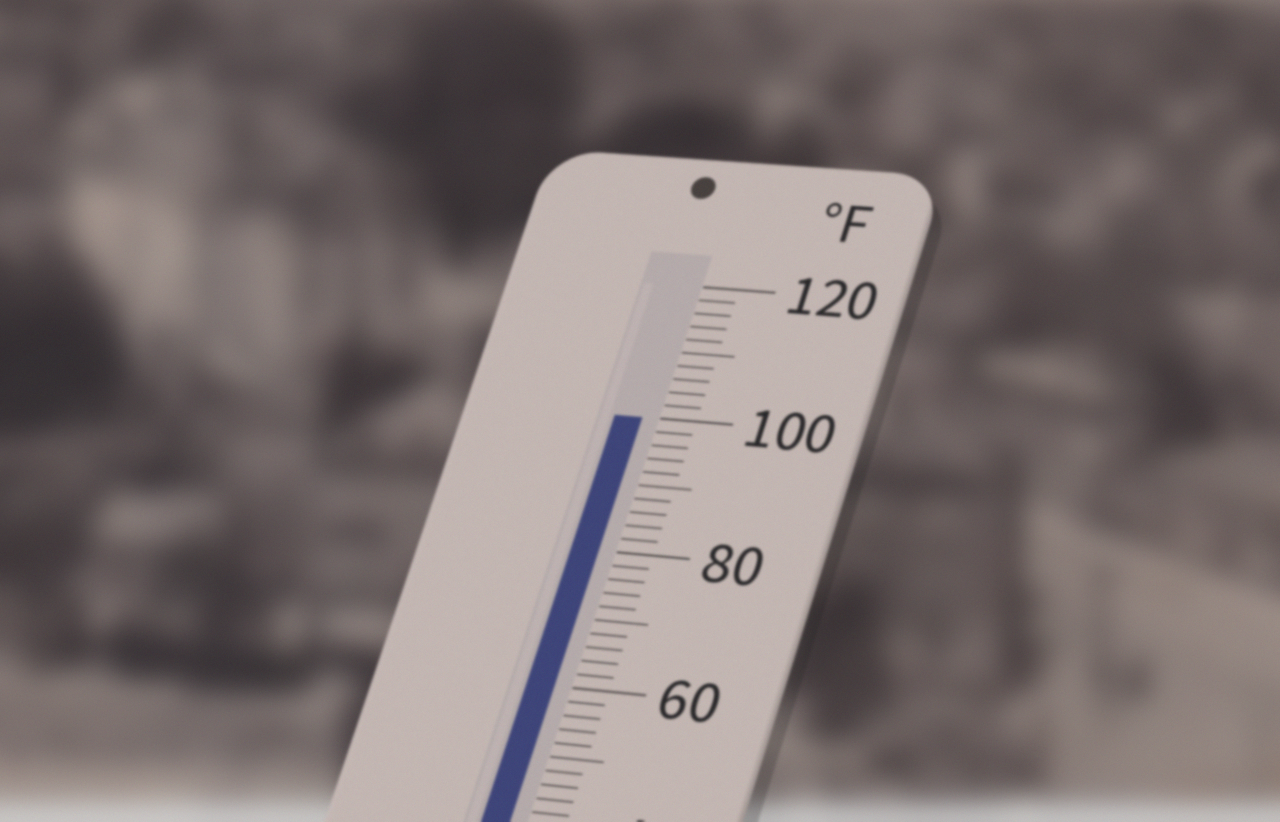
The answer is 100 °F
